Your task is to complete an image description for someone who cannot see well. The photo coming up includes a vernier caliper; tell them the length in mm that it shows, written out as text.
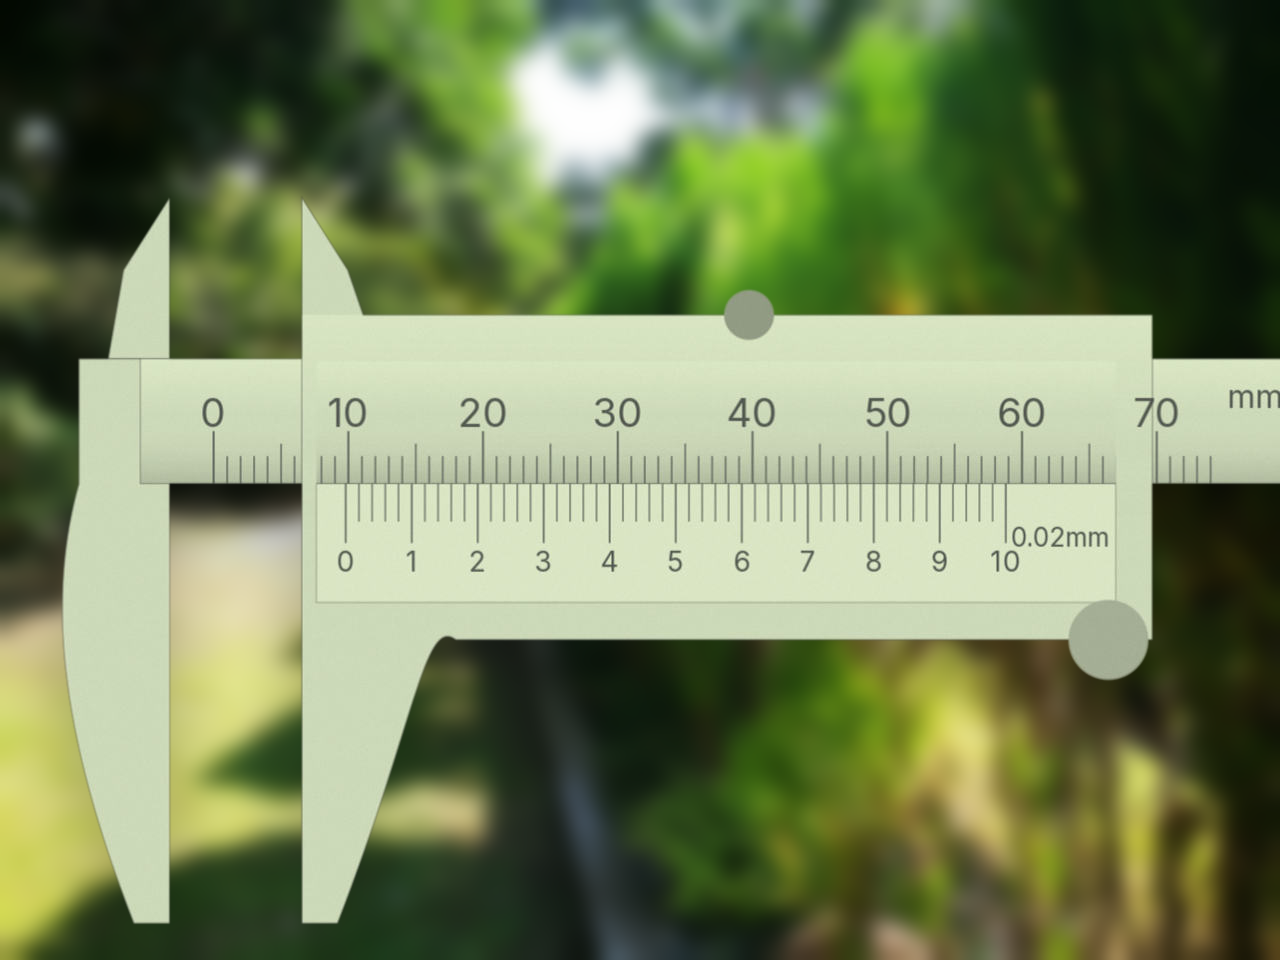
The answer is 9.8 mm
